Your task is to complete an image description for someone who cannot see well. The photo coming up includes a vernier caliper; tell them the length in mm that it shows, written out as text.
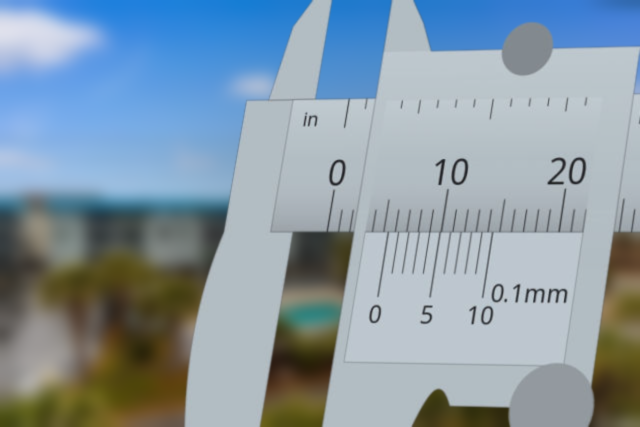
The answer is 5.4 mm
